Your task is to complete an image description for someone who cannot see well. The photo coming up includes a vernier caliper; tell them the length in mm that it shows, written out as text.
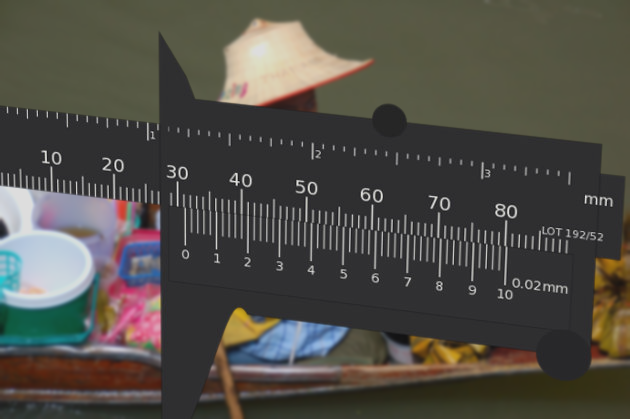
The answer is 31.2 mm
